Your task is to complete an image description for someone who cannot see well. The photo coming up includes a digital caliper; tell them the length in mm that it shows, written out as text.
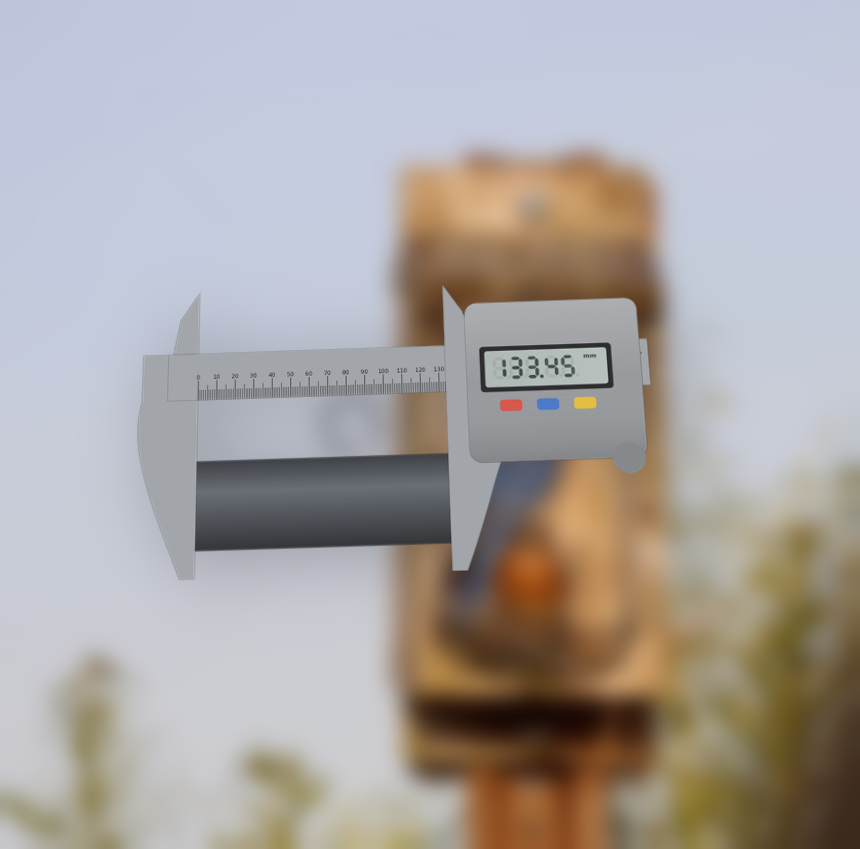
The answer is 133.45 mm
